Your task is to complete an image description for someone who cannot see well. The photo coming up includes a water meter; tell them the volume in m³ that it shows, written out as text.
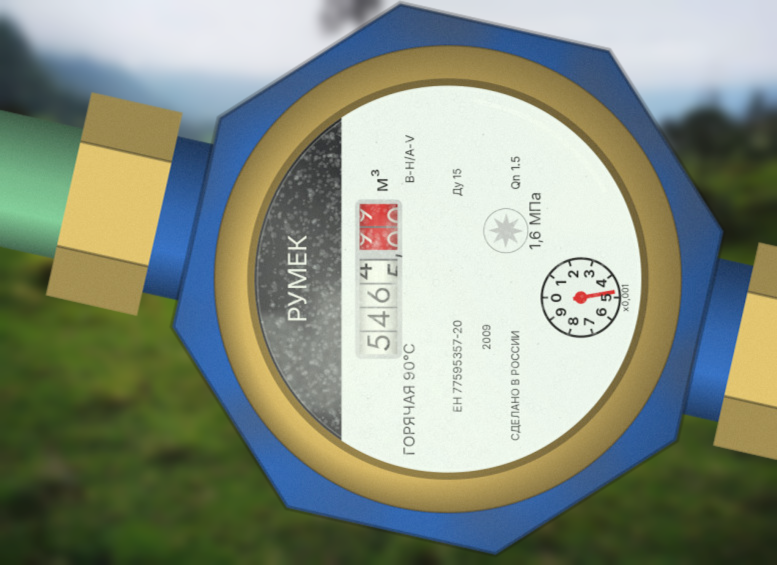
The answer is 5464.994 m³
